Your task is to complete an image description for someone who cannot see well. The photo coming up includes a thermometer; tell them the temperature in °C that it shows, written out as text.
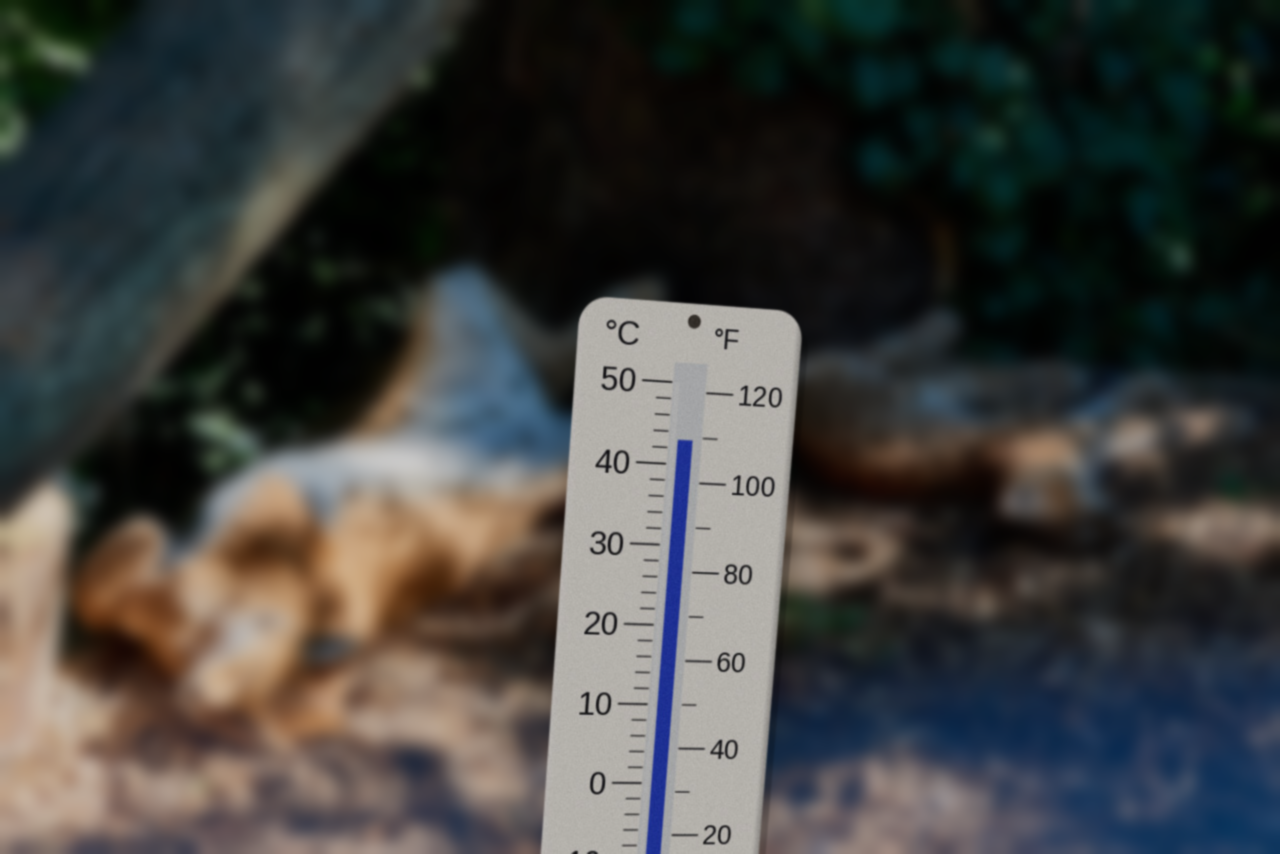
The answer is 43 °C
